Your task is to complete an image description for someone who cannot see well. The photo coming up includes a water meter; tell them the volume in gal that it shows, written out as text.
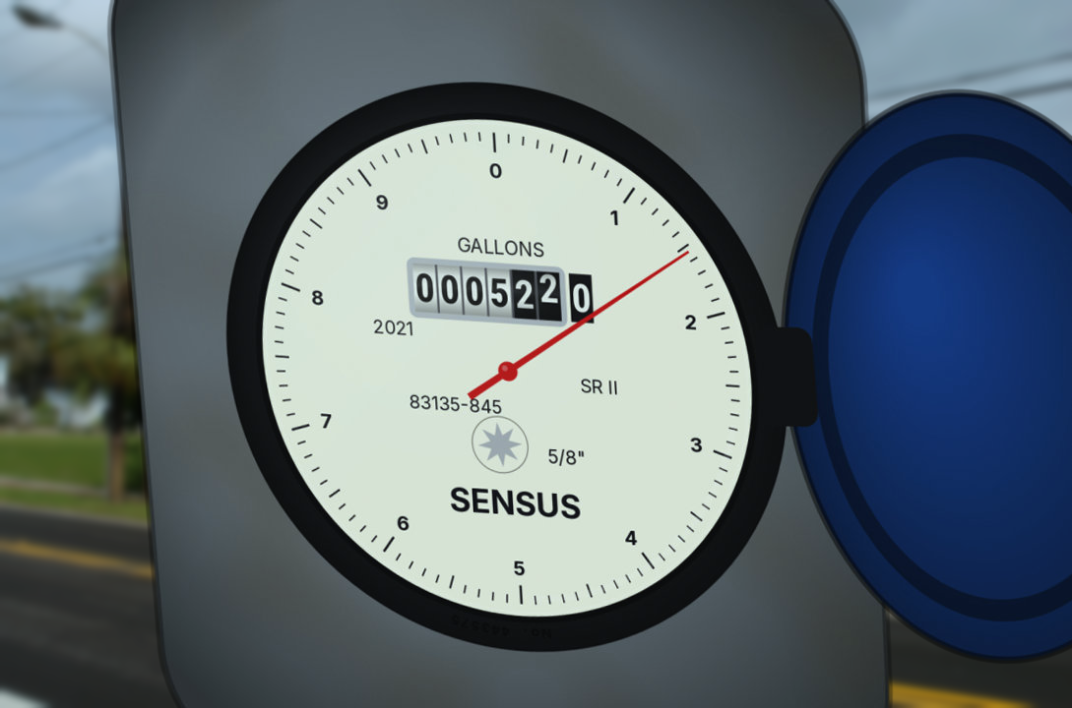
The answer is 5221.5 gal
